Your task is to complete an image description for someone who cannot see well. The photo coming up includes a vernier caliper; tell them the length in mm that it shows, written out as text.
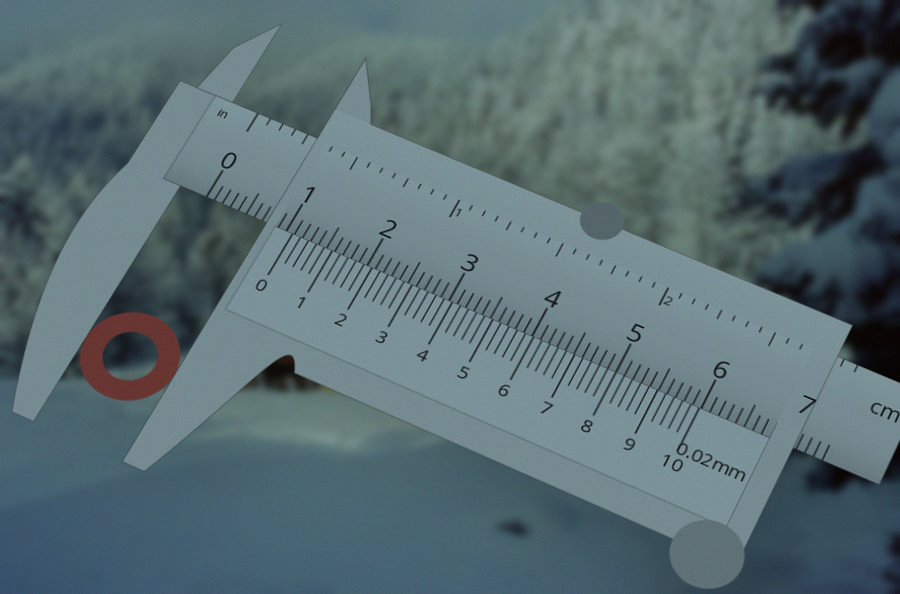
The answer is 10.8 mm
